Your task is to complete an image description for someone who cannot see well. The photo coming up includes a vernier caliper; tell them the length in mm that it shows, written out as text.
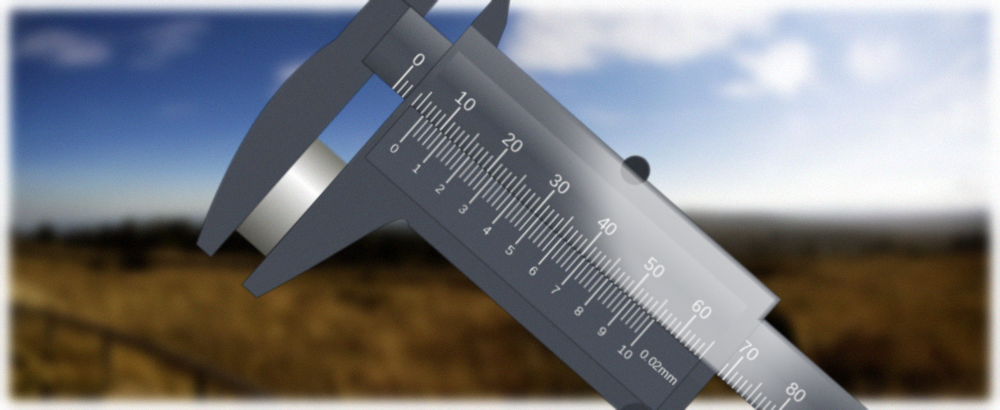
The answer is 6.5 mm
